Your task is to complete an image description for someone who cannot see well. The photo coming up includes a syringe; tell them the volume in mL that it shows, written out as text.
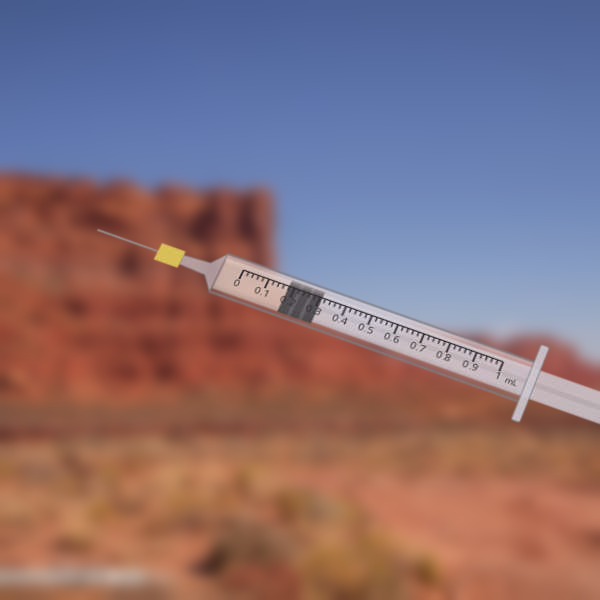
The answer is 0.18 mL
